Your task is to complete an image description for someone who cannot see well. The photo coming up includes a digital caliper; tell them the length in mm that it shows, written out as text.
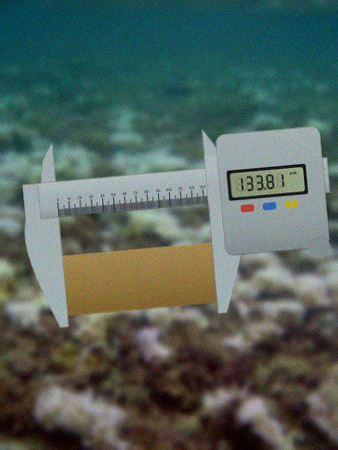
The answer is 133.81 mm
